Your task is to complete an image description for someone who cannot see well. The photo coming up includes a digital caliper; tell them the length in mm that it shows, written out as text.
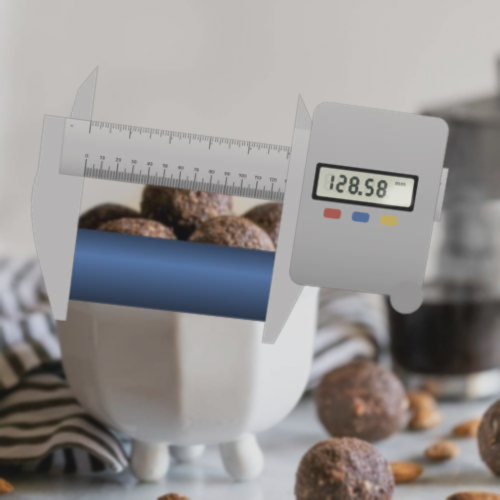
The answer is 128.58 mm
